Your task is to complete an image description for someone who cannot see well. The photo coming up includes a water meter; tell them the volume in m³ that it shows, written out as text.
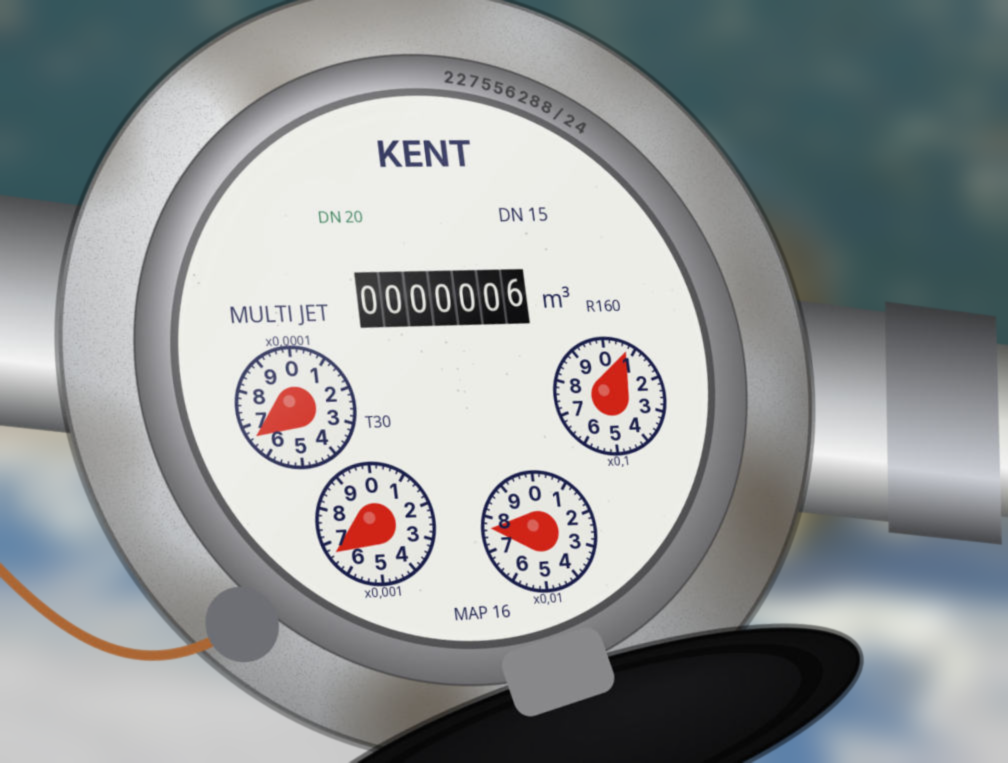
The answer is 6.0766 m³
